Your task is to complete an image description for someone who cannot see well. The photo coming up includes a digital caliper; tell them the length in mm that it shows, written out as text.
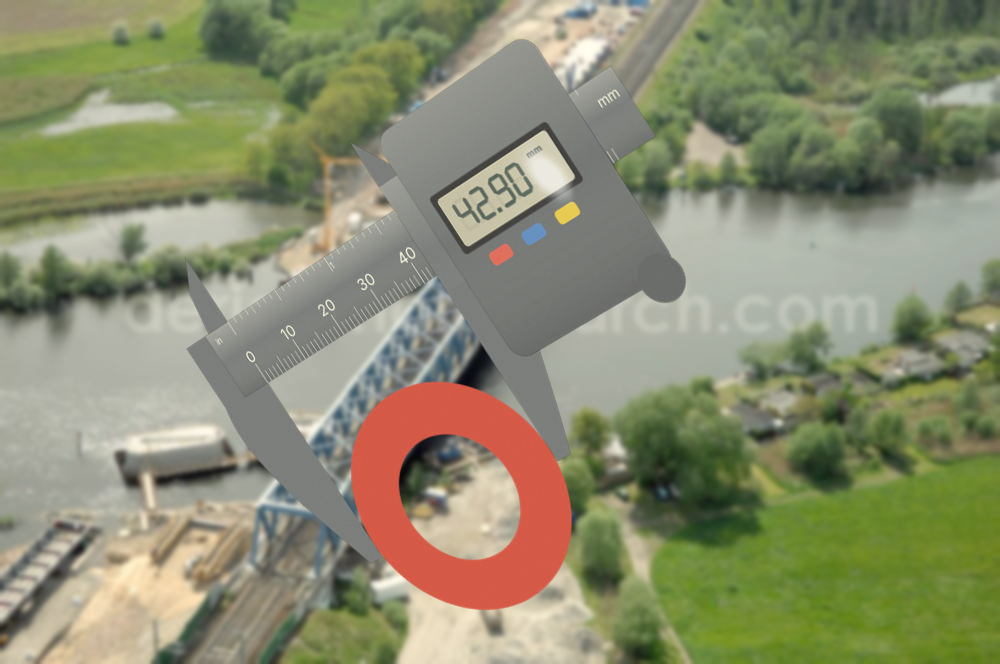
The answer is 42.90 mm
